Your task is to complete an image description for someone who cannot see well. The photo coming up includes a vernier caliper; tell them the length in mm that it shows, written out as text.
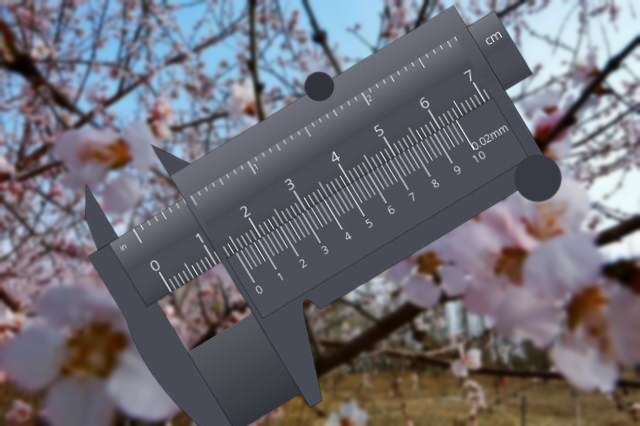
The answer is 14.5 mm
